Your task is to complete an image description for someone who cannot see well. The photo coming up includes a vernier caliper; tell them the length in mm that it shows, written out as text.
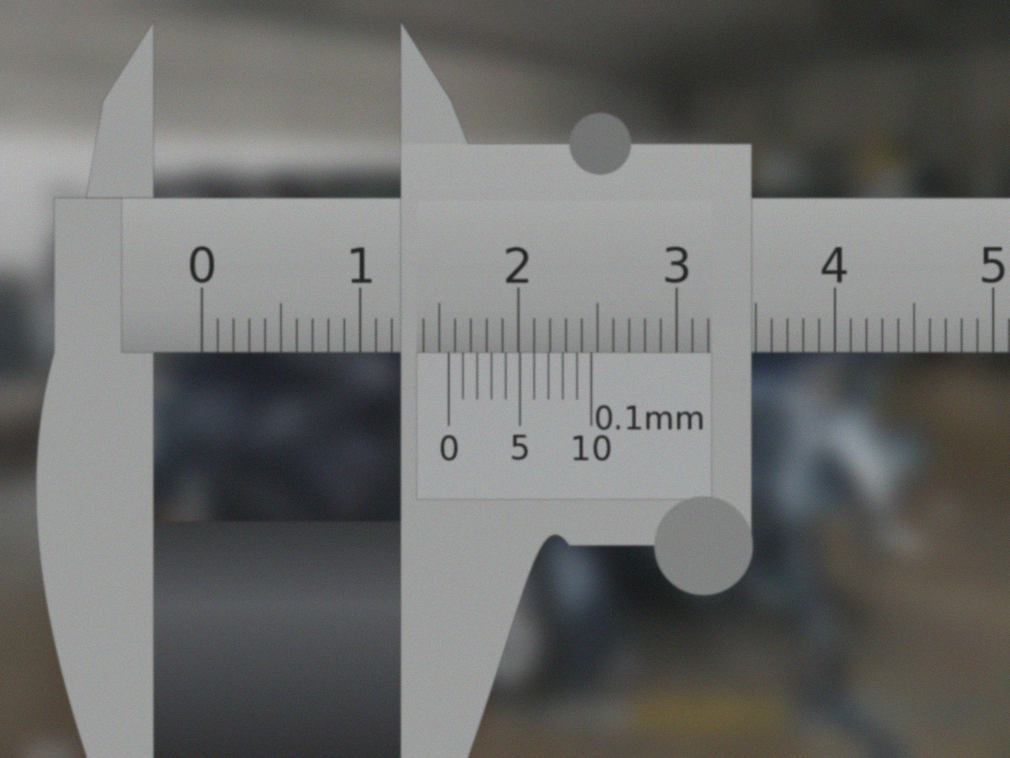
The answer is 15.6 mm
